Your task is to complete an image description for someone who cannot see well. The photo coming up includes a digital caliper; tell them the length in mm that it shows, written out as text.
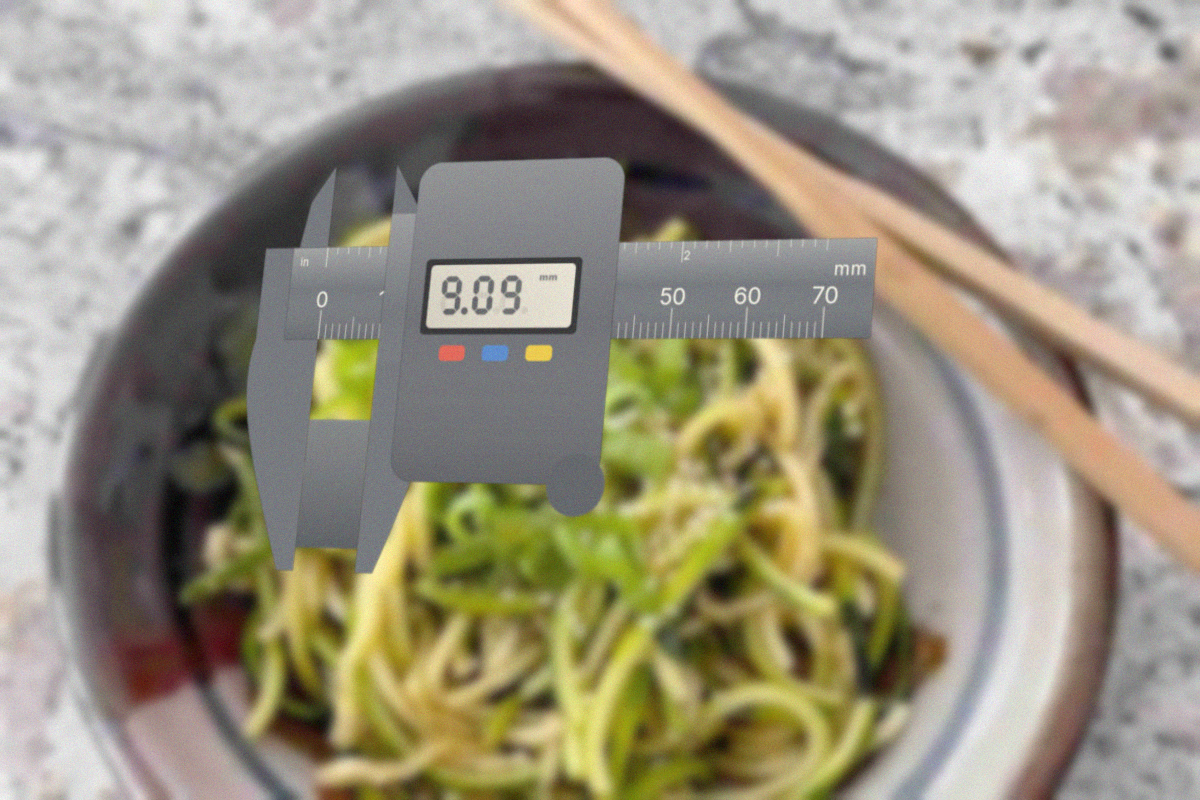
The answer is 9.09 mm
